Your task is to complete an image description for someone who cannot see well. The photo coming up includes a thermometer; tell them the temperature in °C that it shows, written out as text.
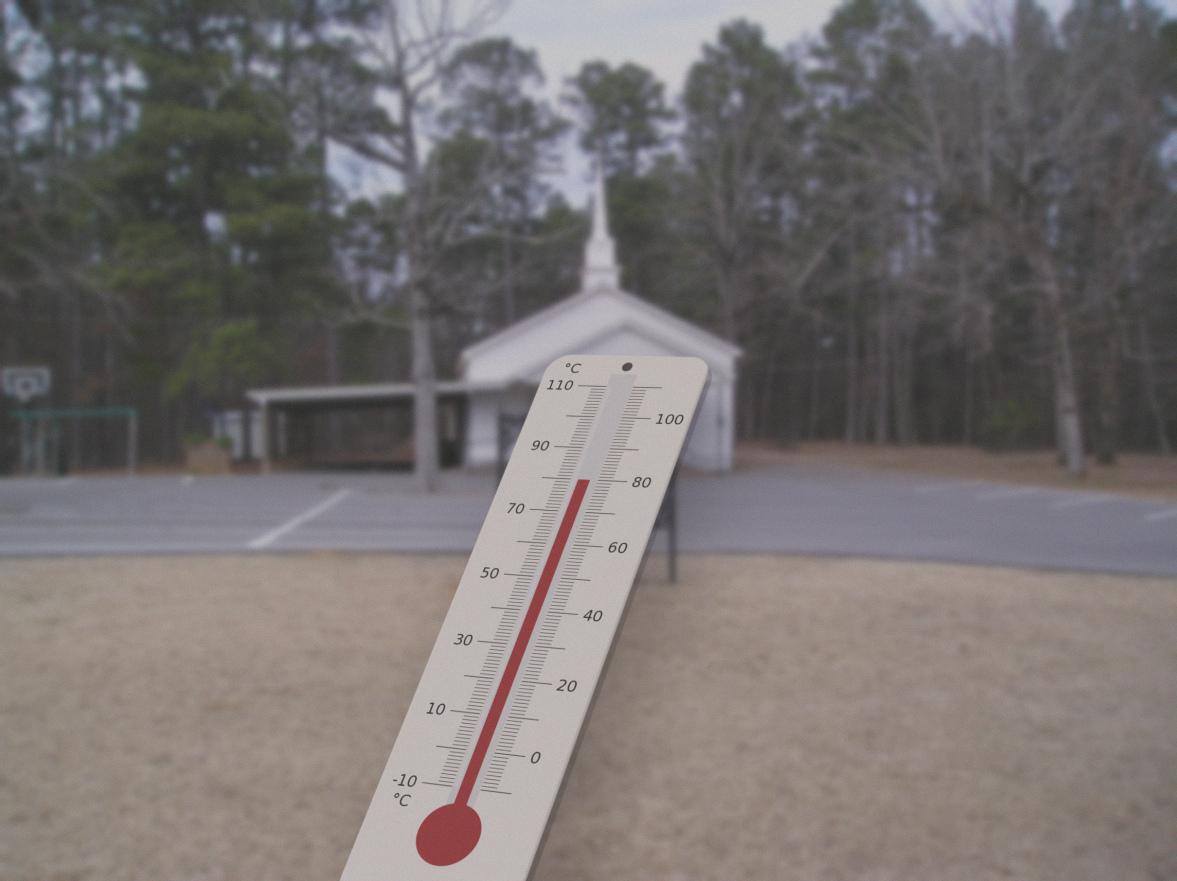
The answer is 80 °C
